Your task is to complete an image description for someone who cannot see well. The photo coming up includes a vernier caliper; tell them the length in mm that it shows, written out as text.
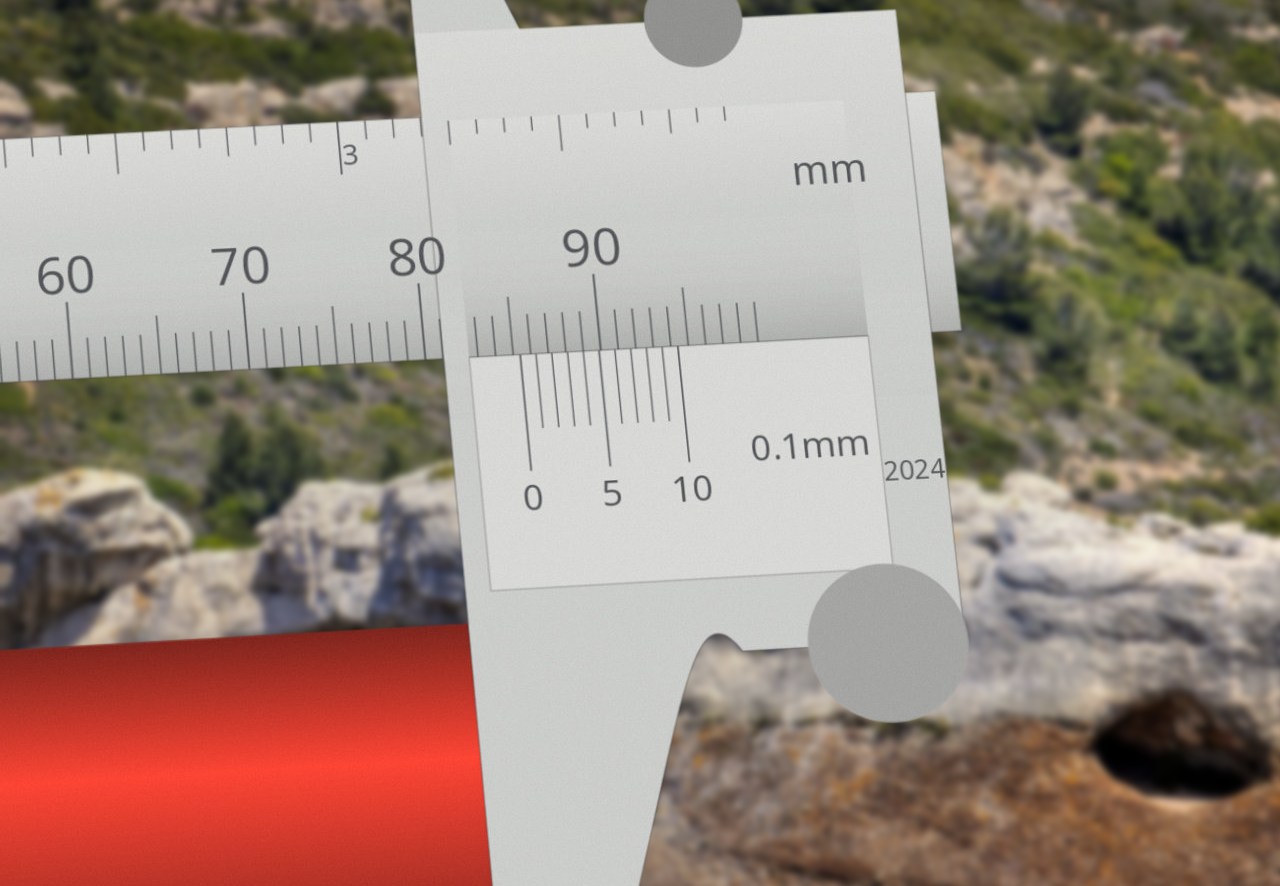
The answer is 85.4 mm
